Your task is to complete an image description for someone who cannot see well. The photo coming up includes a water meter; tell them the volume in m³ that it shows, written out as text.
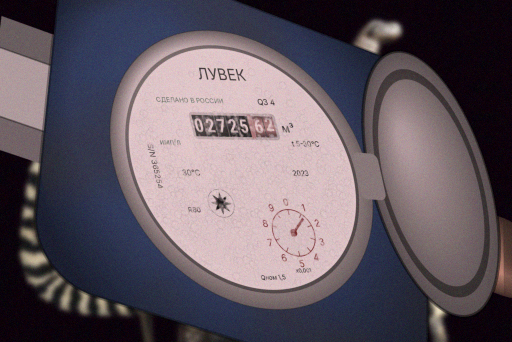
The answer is 2725.621 m³
